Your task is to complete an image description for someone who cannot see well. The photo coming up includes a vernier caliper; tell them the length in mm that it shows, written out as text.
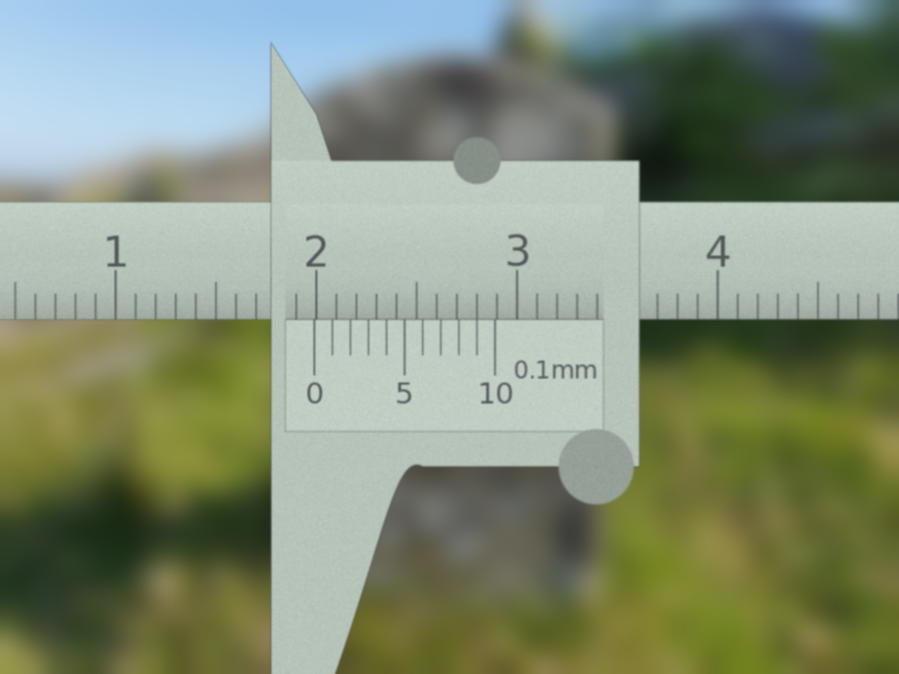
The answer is 19.9 mm
